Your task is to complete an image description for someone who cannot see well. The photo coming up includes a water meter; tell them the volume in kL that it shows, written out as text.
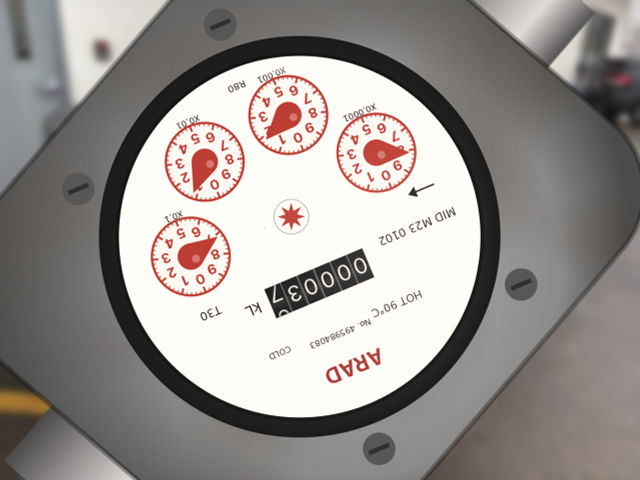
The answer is 36.7118 kL
